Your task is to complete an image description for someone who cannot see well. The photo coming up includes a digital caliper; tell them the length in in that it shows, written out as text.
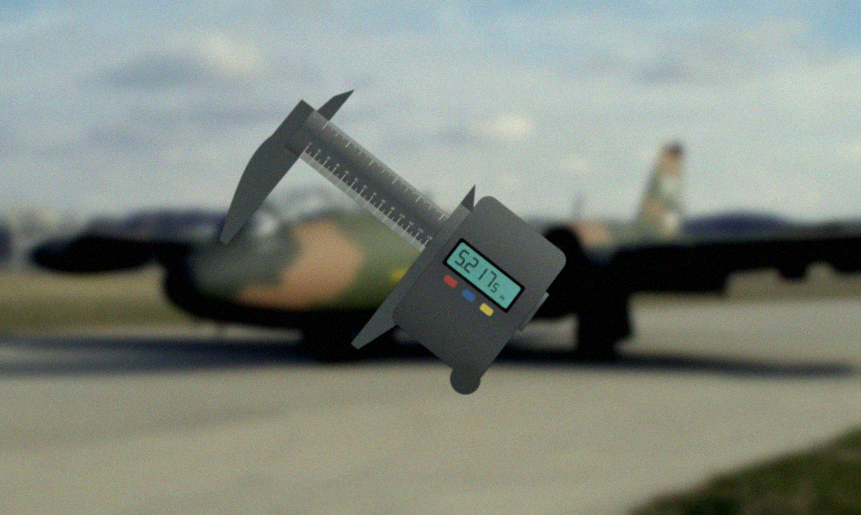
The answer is 5.2175 in
